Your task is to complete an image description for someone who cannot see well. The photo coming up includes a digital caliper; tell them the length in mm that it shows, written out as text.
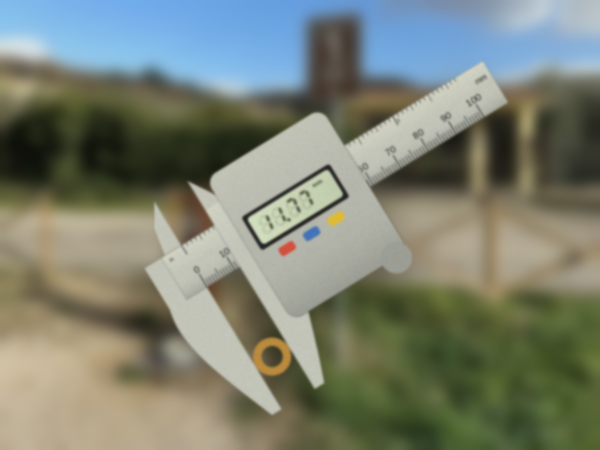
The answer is 11.77 mm
